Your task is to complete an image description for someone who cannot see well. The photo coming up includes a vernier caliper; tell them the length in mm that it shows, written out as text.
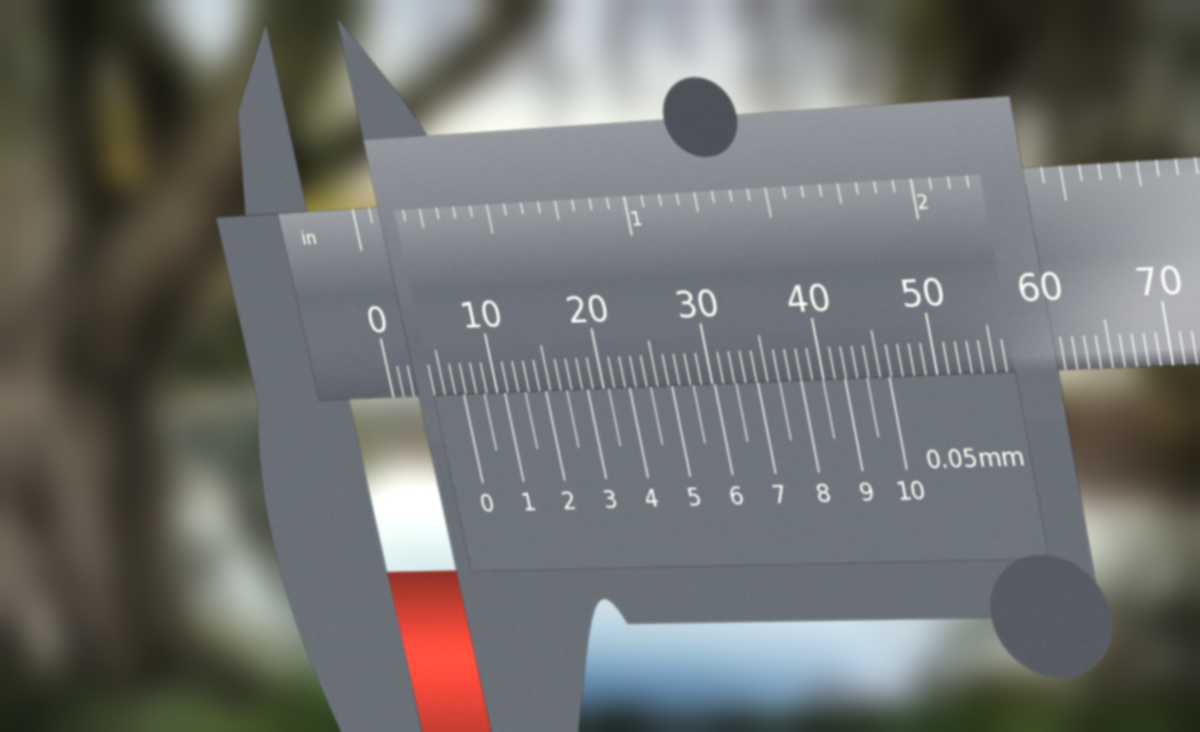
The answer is 6.8 mm
